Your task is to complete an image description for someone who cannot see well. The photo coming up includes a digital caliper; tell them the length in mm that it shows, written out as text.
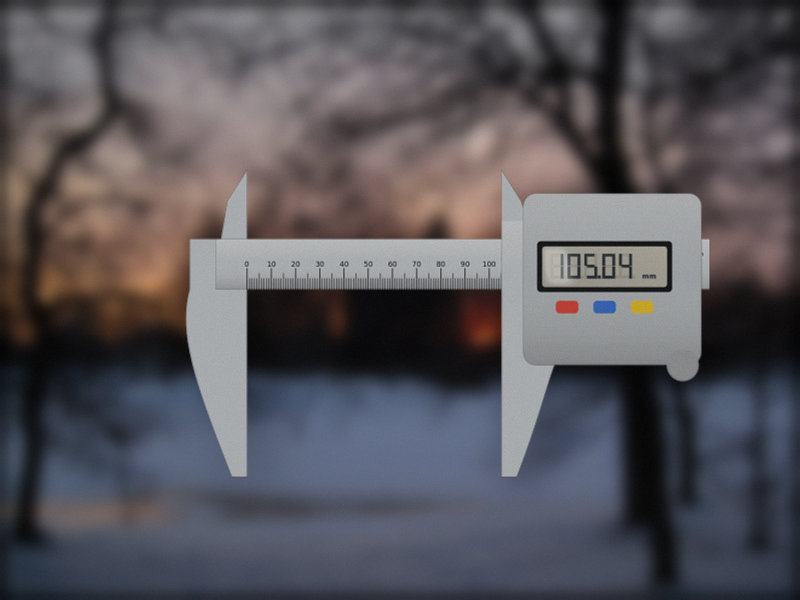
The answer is 105.04 mm
